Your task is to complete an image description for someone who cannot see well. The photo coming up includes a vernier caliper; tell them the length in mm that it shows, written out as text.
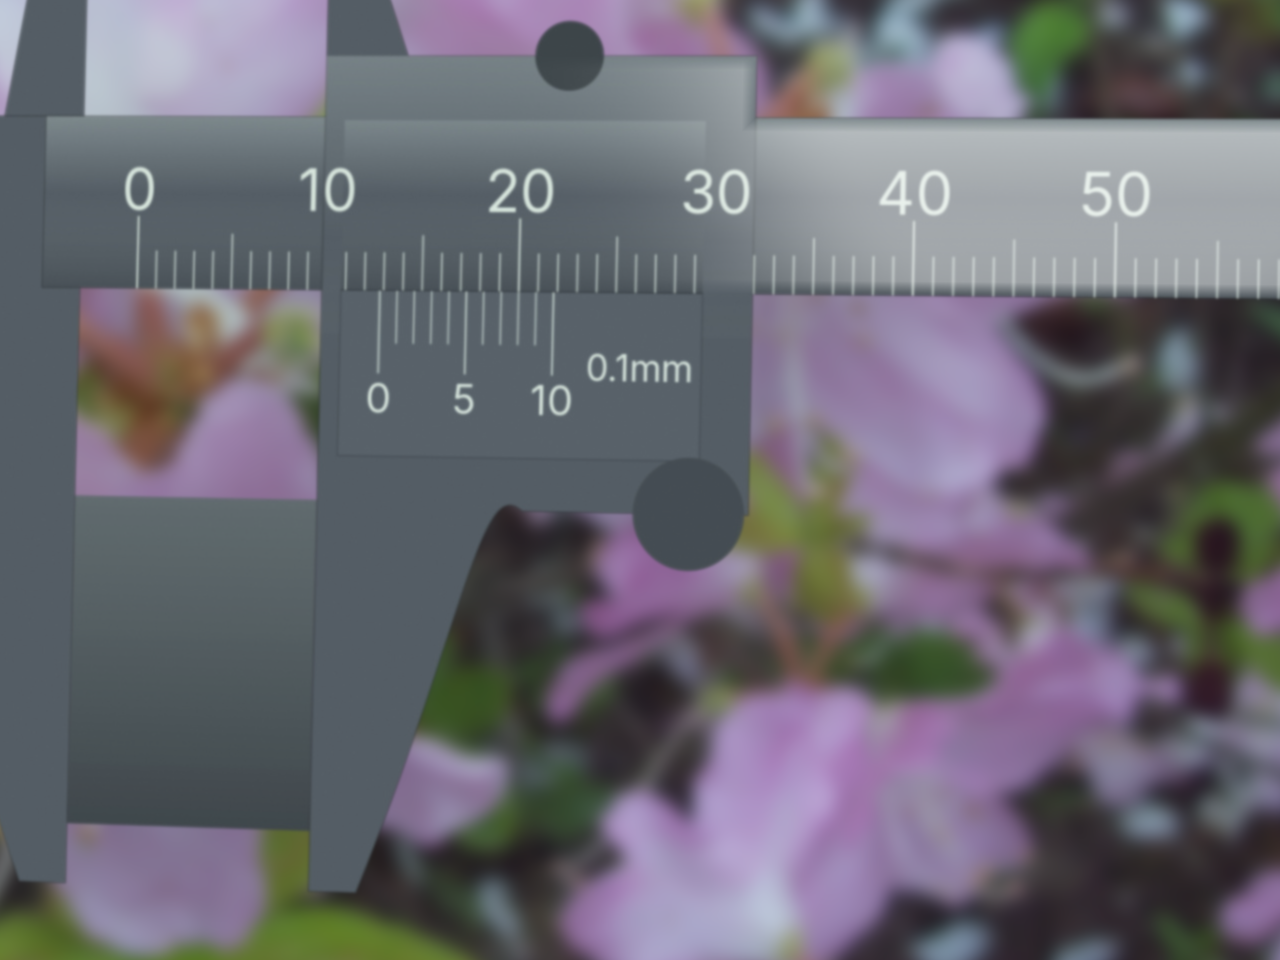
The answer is 12.8 mm
